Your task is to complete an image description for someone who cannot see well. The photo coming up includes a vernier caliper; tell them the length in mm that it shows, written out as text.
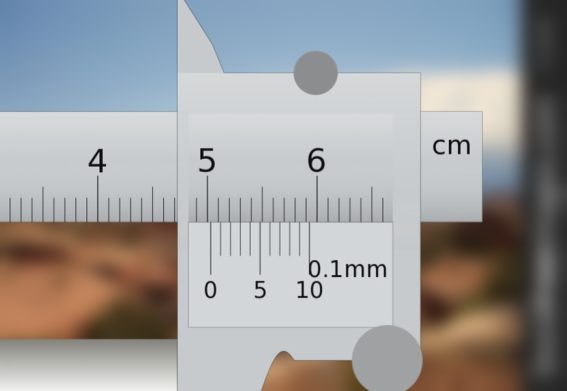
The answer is 50.3 mm
